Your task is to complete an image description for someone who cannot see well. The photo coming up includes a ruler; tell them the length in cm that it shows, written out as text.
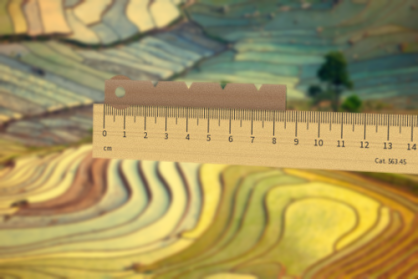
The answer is 8.5 cm
